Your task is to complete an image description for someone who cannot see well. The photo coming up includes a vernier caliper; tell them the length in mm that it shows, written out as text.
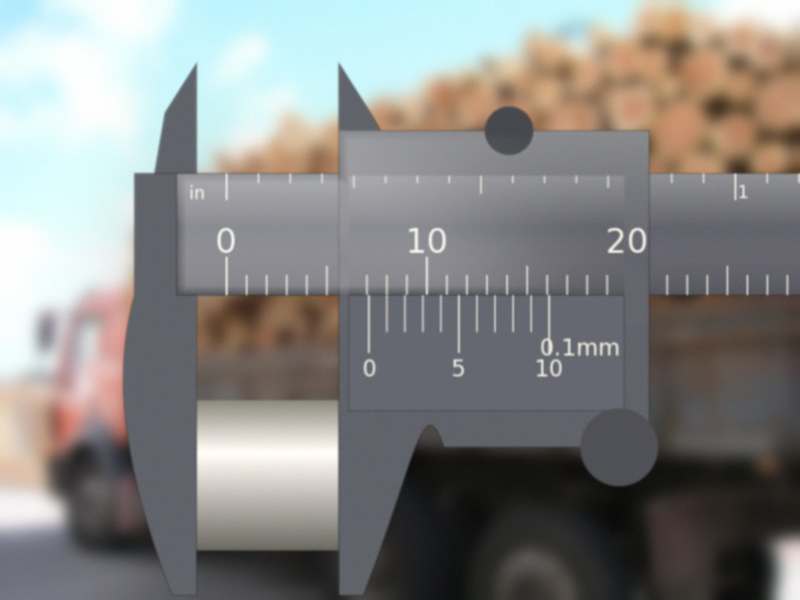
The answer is 7.1 mm
